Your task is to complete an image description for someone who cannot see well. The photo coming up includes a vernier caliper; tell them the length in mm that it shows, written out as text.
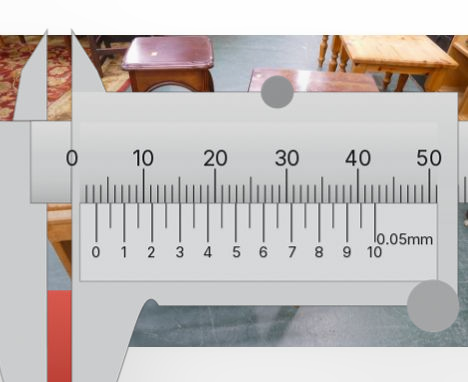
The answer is 3.4 mm
